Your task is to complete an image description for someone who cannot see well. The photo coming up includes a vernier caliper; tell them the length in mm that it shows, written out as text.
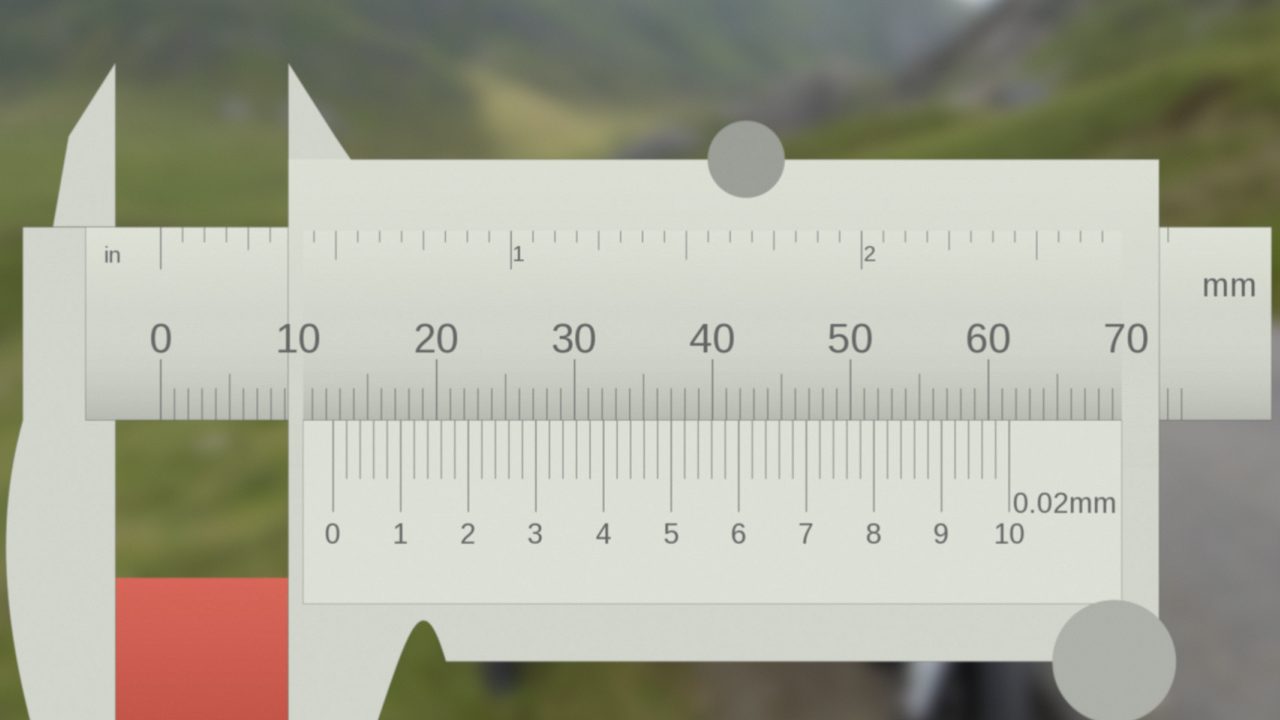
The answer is 12.5 mm
